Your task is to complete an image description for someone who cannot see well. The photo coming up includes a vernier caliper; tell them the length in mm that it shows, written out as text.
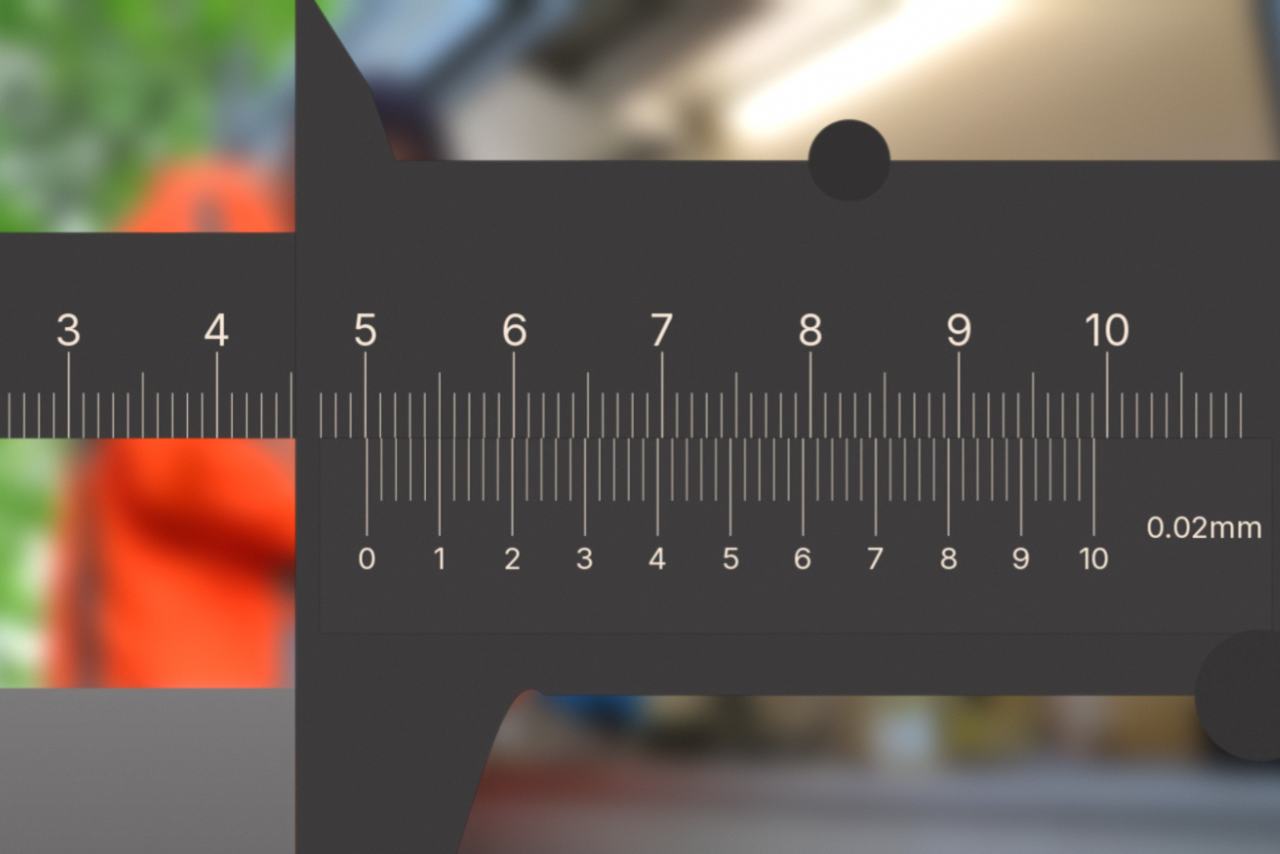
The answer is 50.1 mm
